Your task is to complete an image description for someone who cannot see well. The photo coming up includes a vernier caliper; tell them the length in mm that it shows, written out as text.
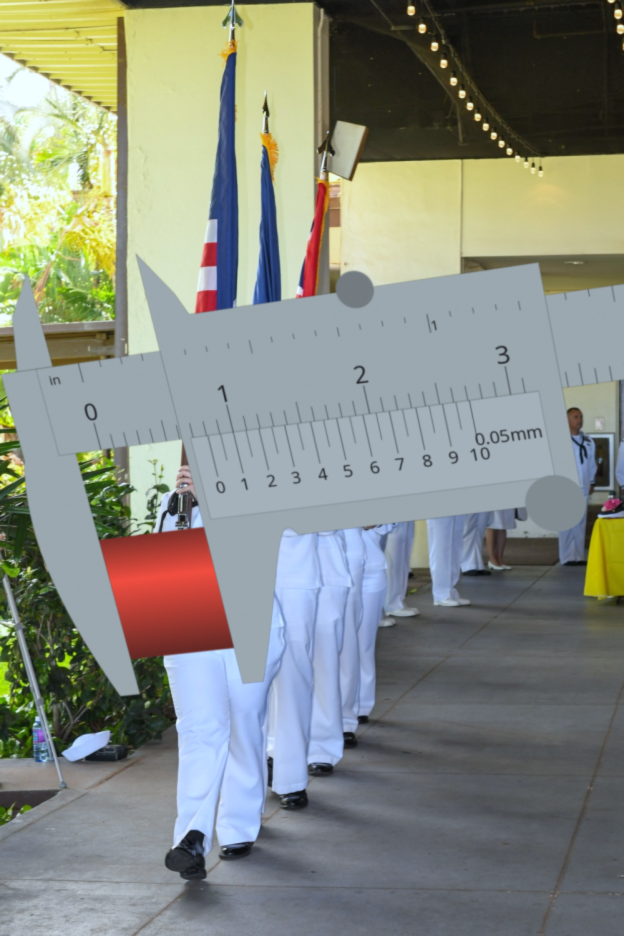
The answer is 8.1 mm
